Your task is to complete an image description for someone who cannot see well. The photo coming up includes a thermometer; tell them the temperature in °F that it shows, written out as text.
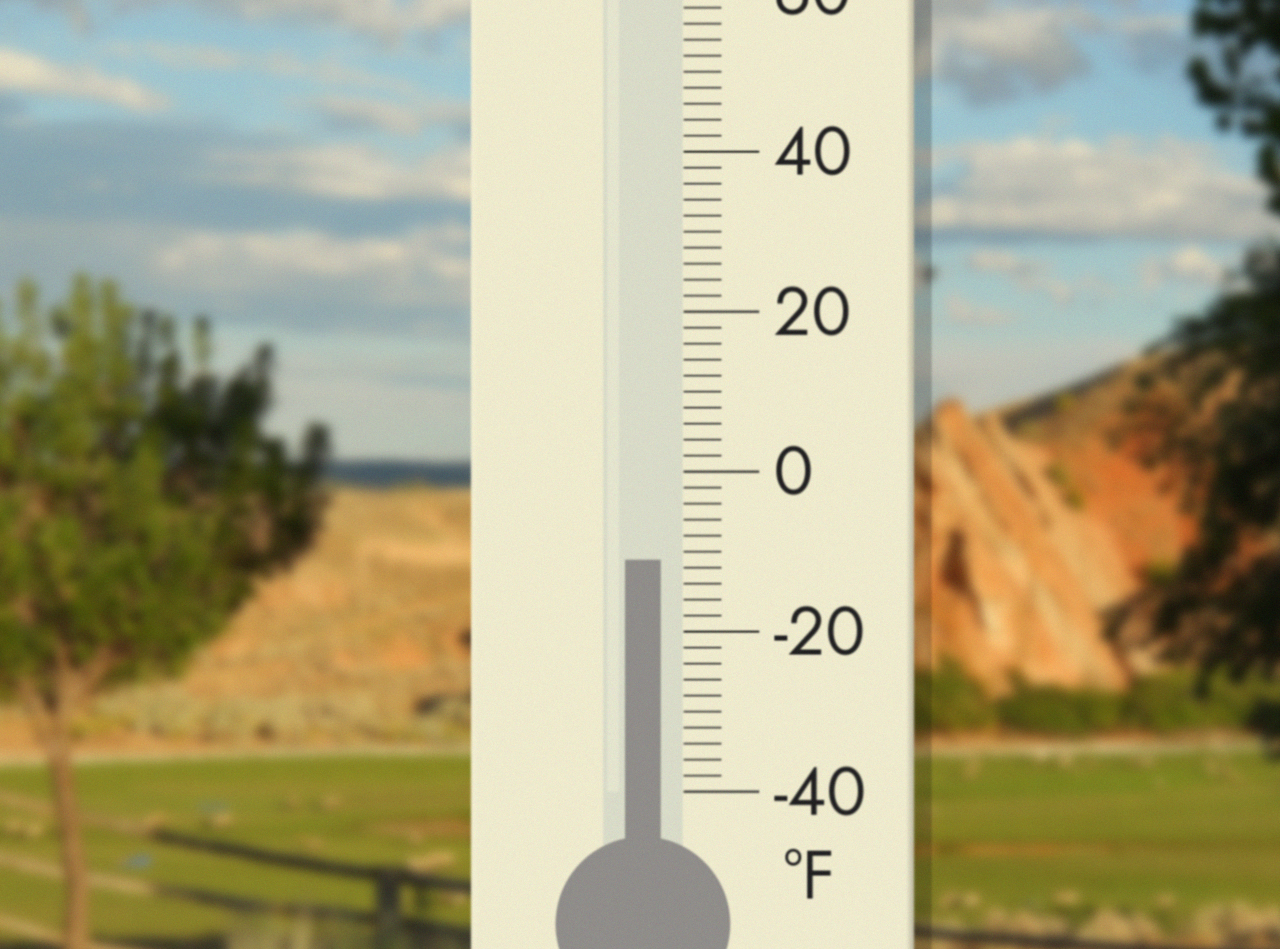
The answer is -11 °F
